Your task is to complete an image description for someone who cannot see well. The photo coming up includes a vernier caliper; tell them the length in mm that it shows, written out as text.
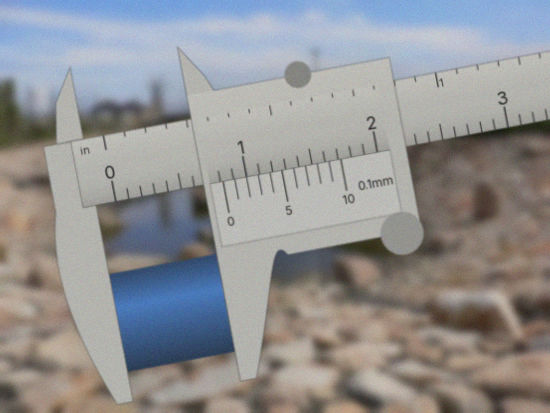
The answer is 8.2 mm
